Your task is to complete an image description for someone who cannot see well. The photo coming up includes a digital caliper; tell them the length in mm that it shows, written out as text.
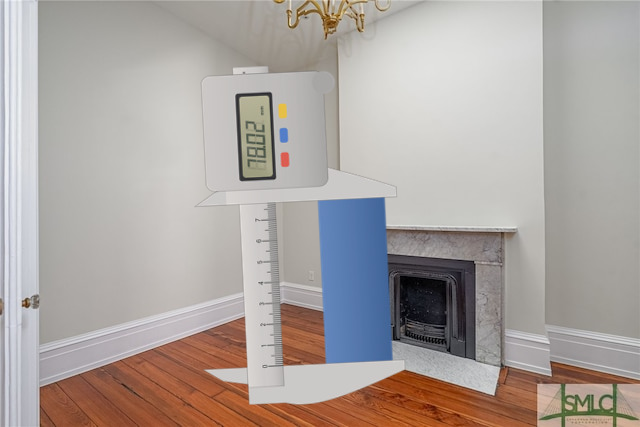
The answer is 78.02 mm
